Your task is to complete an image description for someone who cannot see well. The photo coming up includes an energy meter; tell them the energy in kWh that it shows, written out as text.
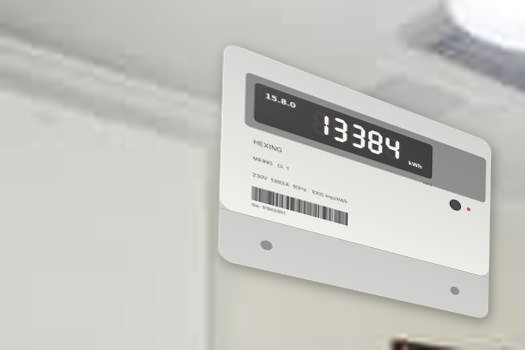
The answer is 13384 kWh
